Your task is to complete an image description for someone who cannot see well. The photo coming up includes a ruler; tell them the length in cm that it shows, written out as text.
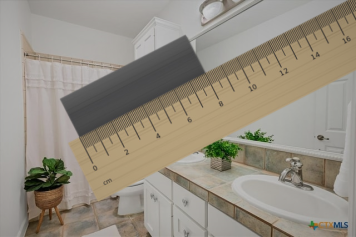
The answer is 8 cm
